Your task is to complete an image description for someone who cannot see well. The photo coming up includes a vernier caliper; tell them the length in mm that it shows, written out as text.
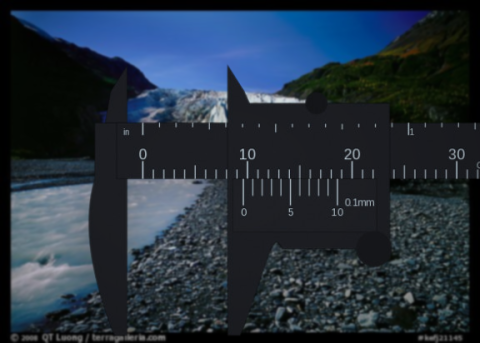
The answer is 9.6 mm
